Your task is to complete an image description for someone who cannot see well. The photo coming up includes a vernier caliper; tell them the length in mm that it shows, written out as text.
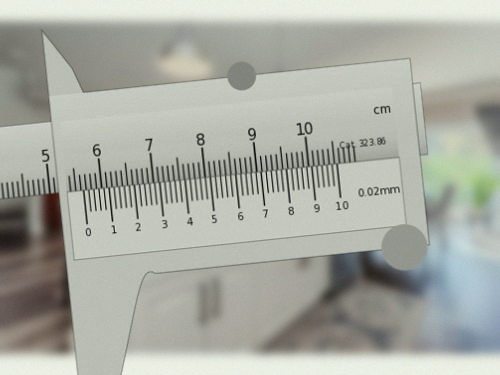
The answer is 56.5 mm
